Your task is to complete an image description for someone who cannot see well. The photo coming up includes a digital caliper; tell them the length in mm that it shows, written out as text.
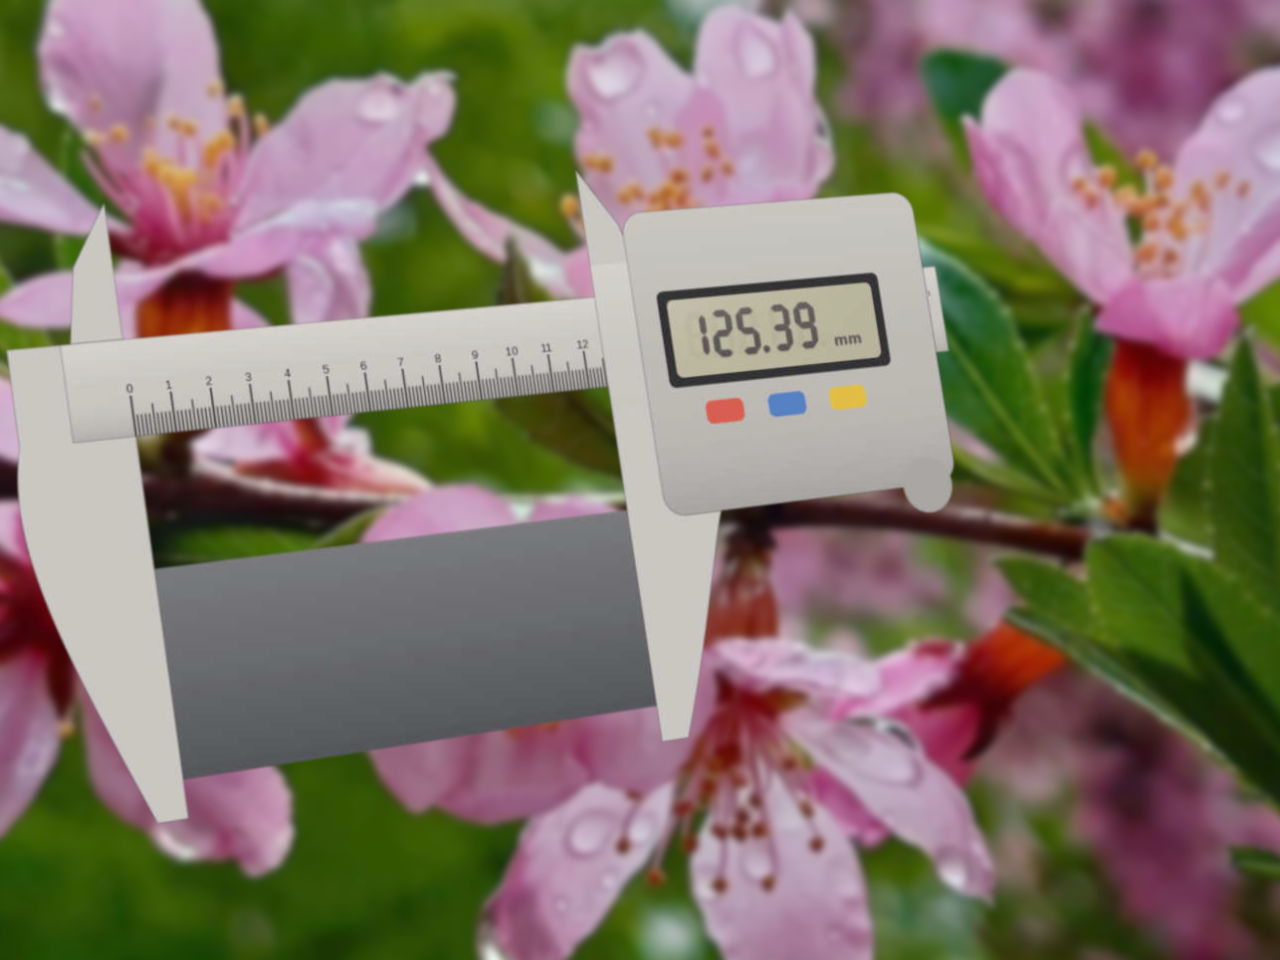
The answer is 125.39 mm
